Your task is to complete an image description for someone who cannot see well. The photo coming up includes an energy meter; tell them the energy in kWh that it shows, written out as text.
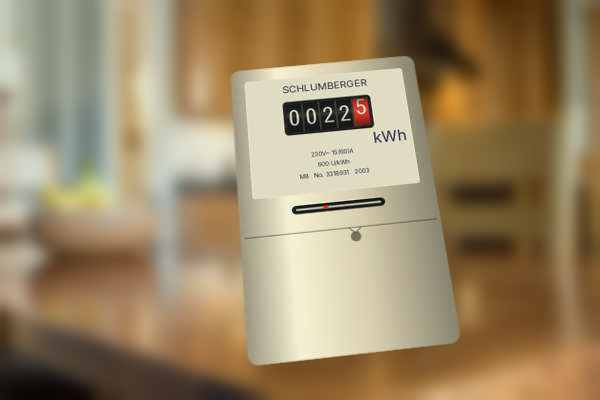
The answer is 22.5 kWh
